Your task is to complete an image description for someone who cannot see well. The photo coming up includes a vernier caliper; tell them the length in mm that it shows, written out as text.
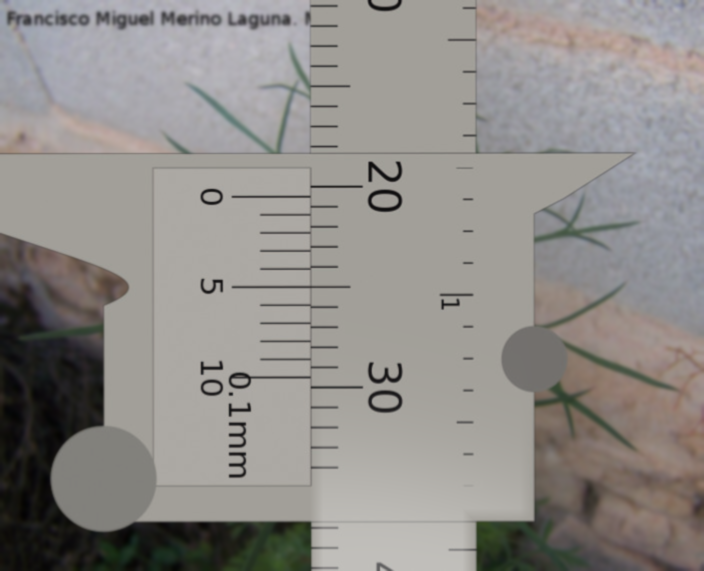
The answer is 20.5 mm
